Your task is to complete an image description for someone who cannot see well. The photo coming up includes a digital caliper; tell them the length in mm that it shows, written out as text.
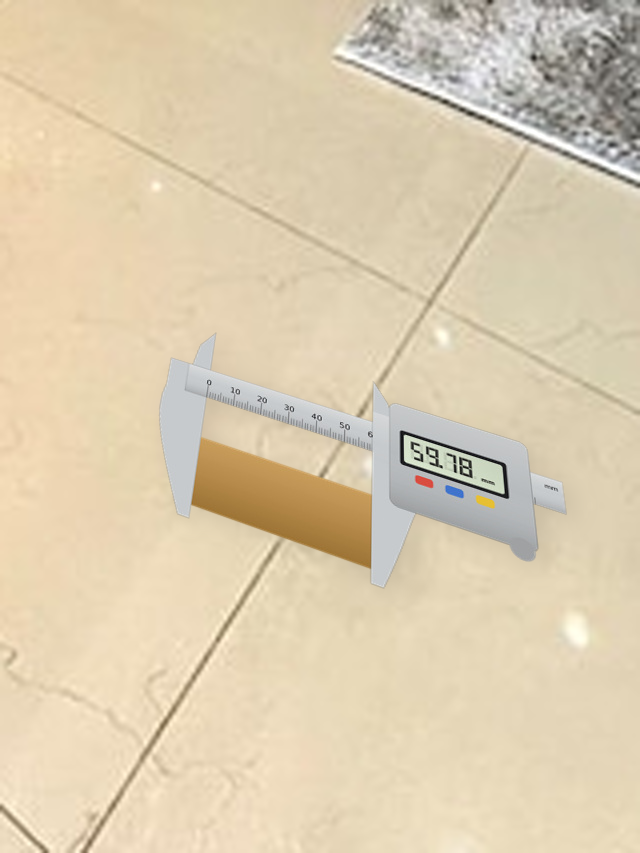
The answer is 59.78 mm
